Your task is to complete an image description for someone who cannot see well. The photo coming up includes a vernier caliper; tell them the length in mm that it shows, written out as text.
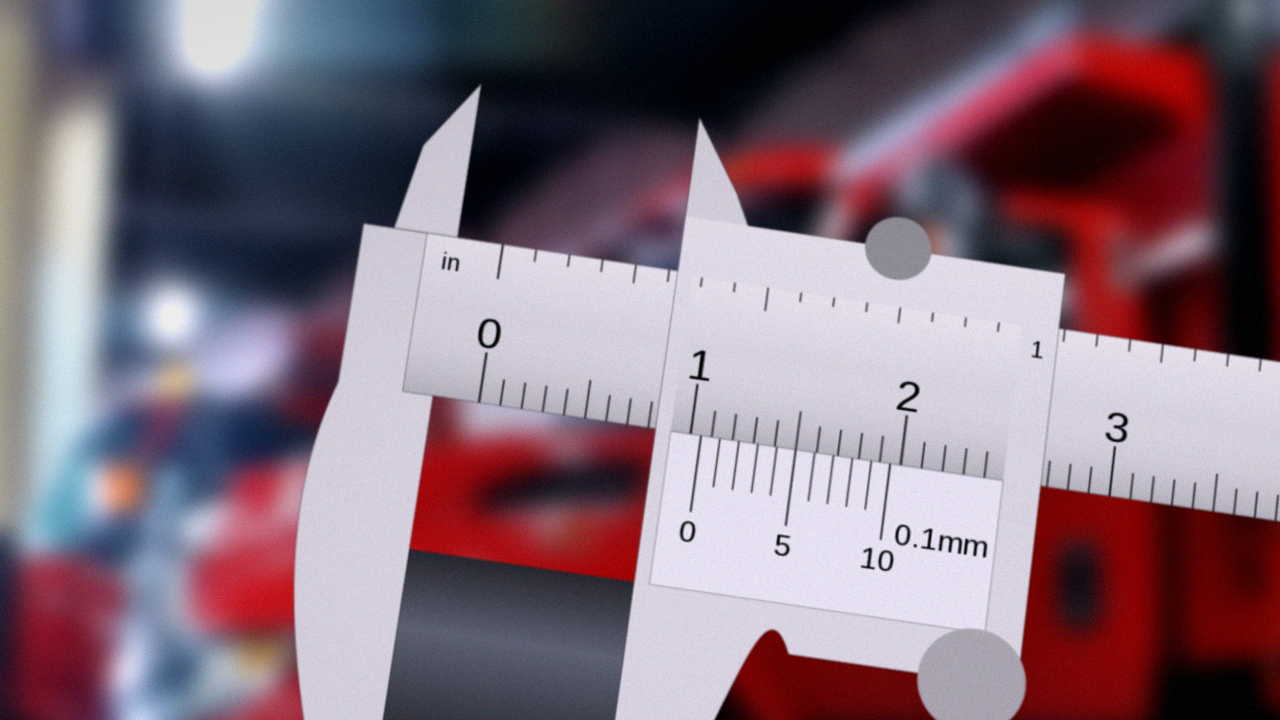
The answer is 10.5 mm
